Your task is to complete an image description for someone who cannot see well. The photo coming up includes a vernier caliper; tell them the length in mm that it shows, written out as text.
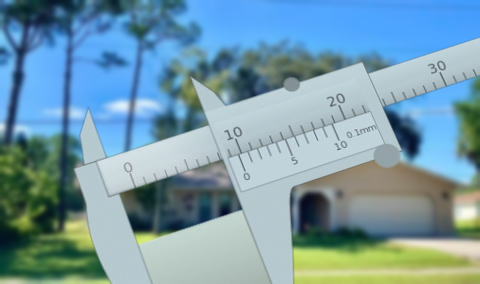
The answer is 9.7 mm
